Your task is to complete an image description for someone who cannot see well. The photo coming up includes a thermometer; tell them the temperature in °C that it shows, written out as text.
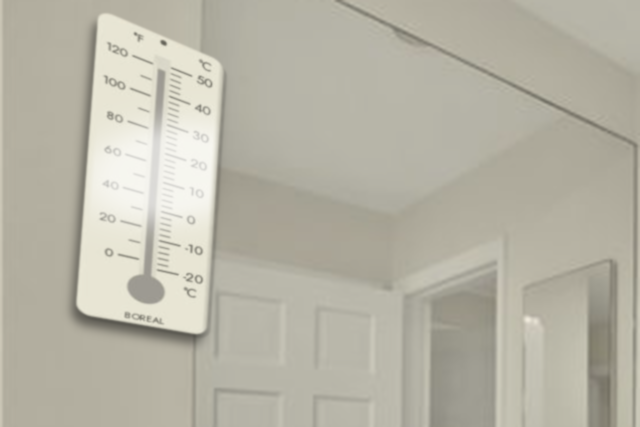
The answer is 48 °C
